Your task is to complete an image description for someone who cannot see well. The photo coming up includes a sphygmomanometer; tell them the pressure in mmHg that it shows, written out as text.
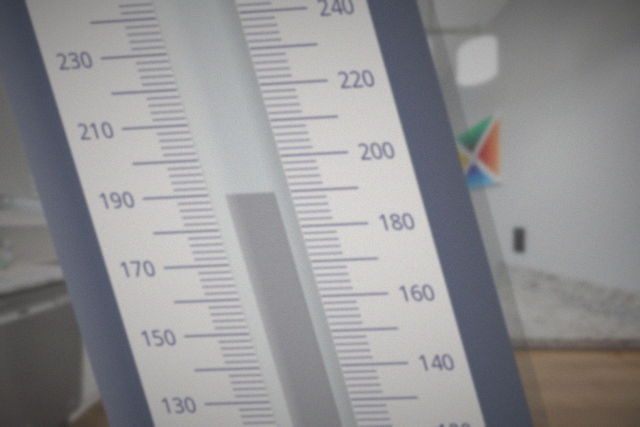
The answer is 190 mmHg
